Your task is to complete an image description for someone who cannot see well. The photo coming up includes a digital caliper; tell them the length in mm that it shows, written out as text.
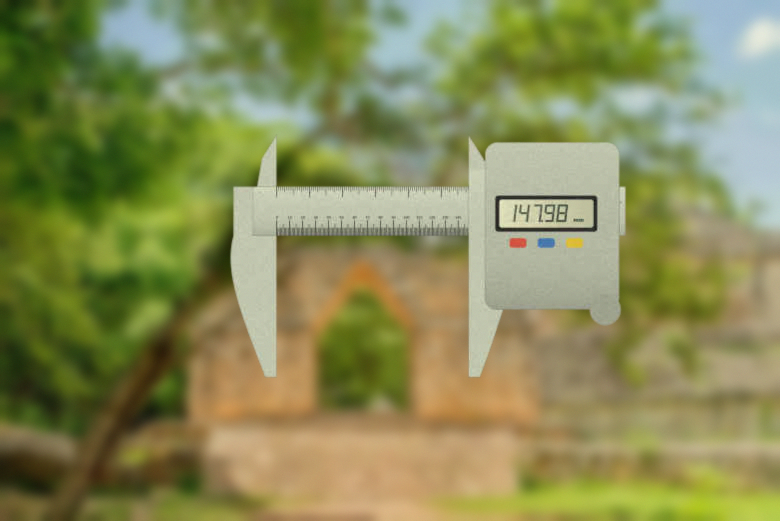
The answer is 147.98 mm
